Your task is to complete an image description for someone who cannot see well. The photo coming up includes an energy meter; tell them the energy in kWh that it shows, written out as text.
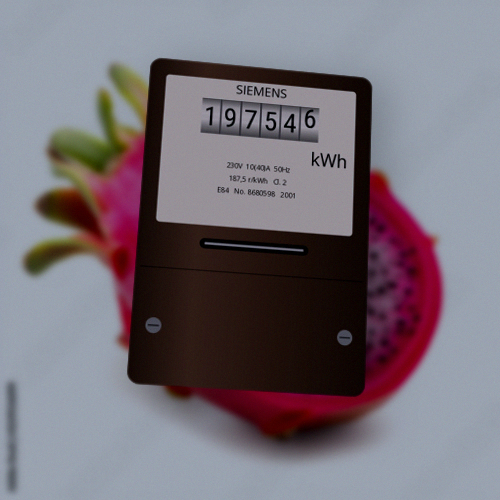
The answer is 197546 kWh
